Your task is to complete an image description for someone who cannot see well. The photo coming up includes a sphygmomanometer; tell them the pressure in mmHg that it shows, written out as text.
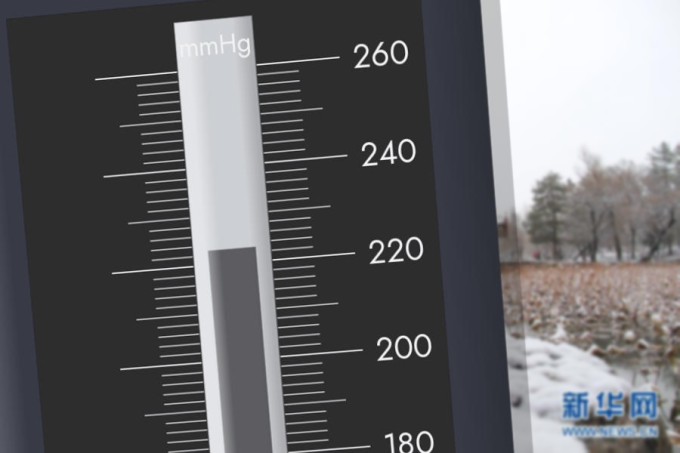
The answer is 223 mmHg
